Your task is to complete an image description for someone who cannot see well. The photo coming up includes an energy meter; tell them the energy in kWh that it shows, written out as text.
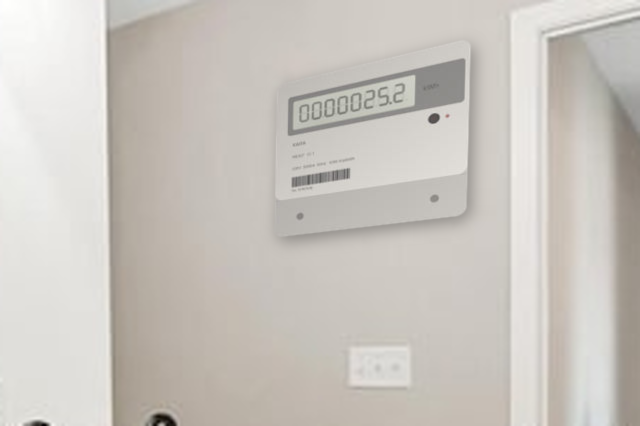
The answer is 25.2 kWh
